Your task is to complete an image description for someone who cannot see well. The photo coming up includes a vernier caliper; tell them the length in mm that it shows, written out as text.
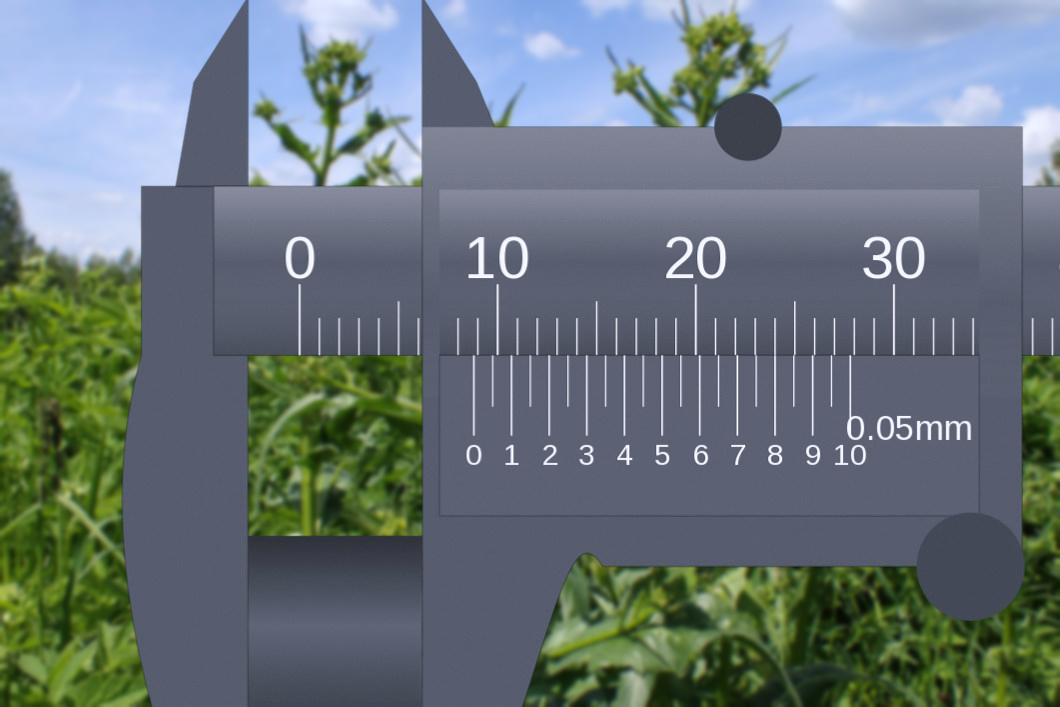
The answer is 8.8 mm
